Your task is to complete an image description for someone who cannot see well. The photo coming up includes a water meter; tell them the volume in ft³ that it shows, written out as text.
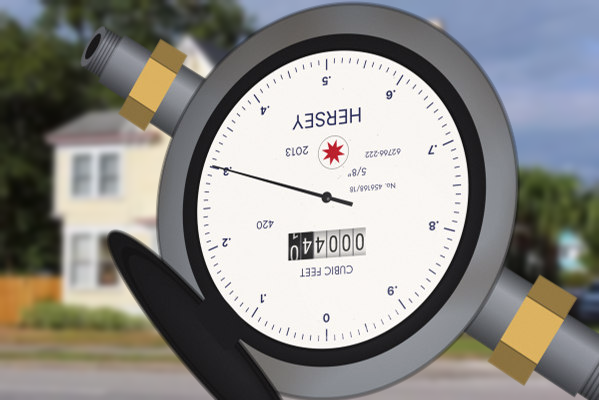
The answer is 440.30 ft³
